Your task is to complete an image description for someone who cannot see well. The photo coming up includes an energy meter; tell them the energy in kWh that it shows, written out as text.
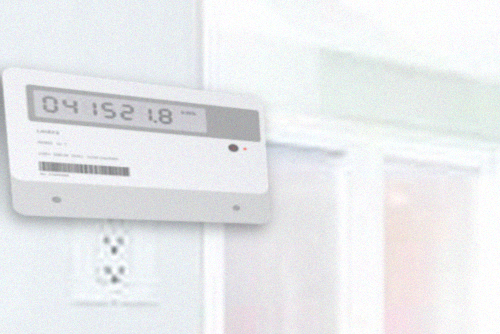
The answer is 41521.8 kWh
